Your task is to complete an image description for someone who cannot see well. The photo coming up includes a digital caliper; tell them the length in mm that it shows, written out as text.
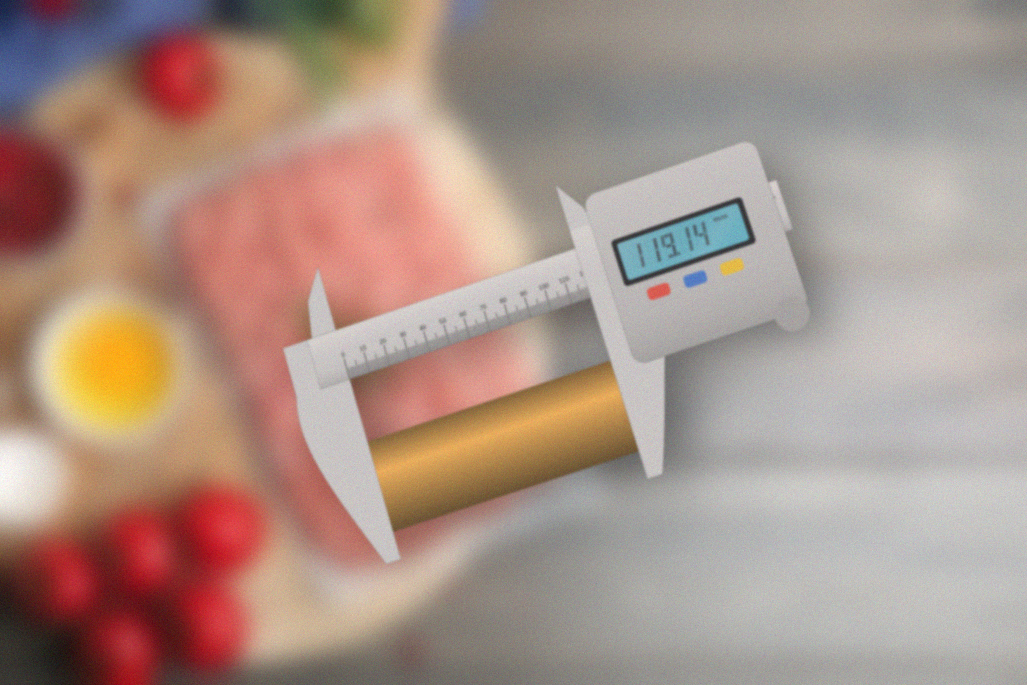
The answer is 119.14 mm
